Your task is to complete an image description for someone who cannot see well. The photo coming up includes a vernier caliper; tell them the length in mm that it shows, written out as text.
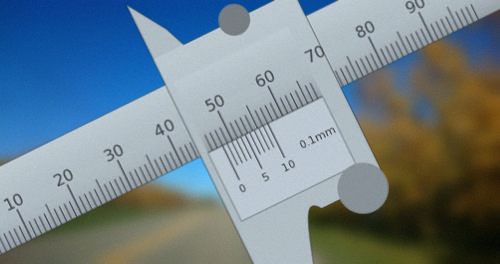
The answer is 48.0 mm
